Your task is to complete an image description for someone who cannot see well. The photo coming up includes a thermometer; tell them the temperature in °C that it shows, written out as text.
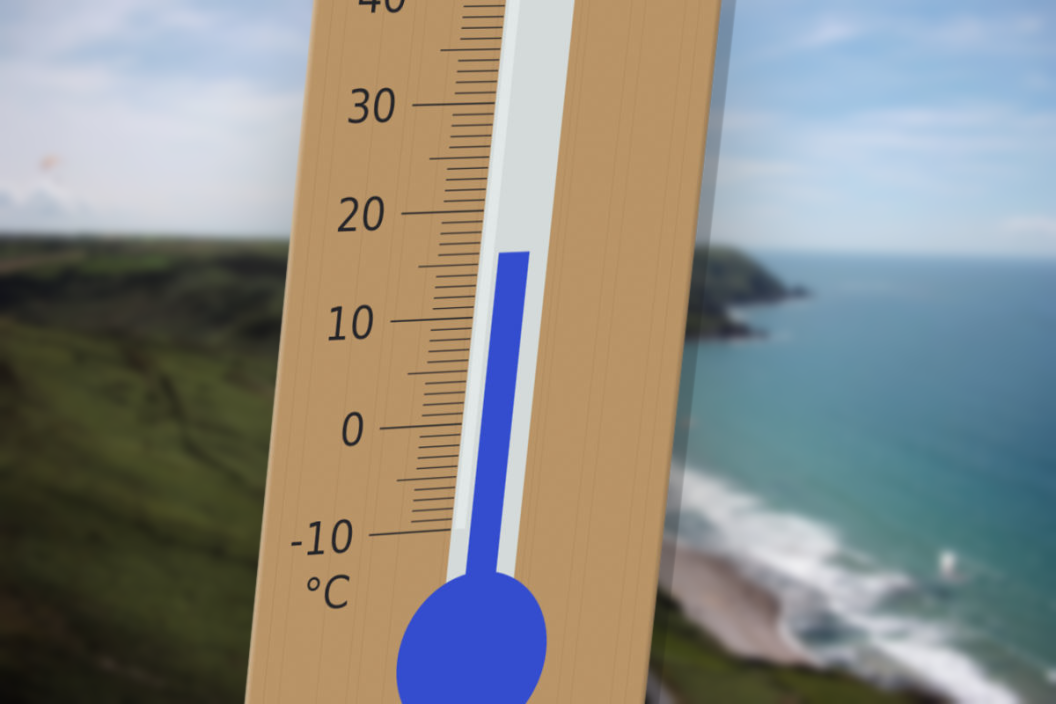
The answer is 16 °C
